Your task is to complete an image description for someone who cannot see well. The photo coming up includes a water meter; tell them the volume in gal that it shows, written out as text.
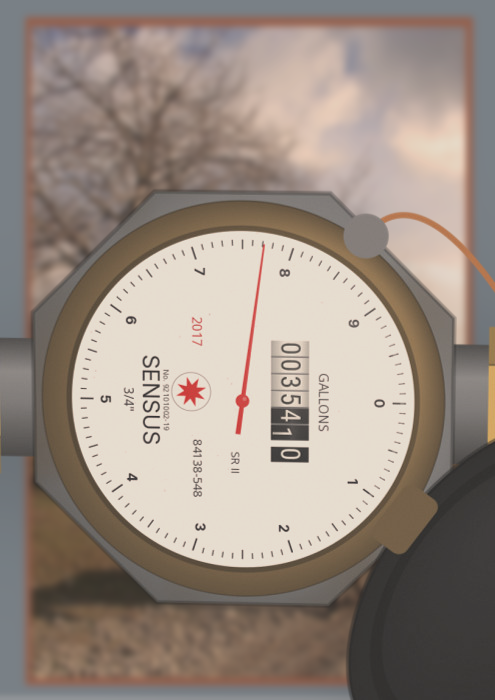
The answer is 35407.7 gal
